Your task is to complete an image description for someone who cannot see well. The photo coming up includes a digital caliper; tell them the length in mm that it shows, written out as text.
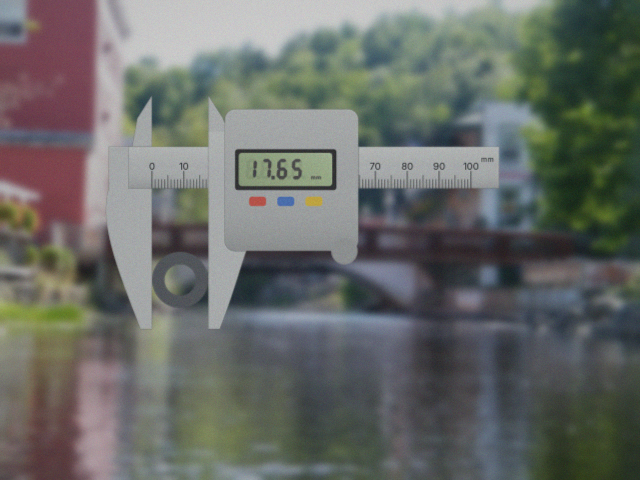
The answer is 17.65 mm
